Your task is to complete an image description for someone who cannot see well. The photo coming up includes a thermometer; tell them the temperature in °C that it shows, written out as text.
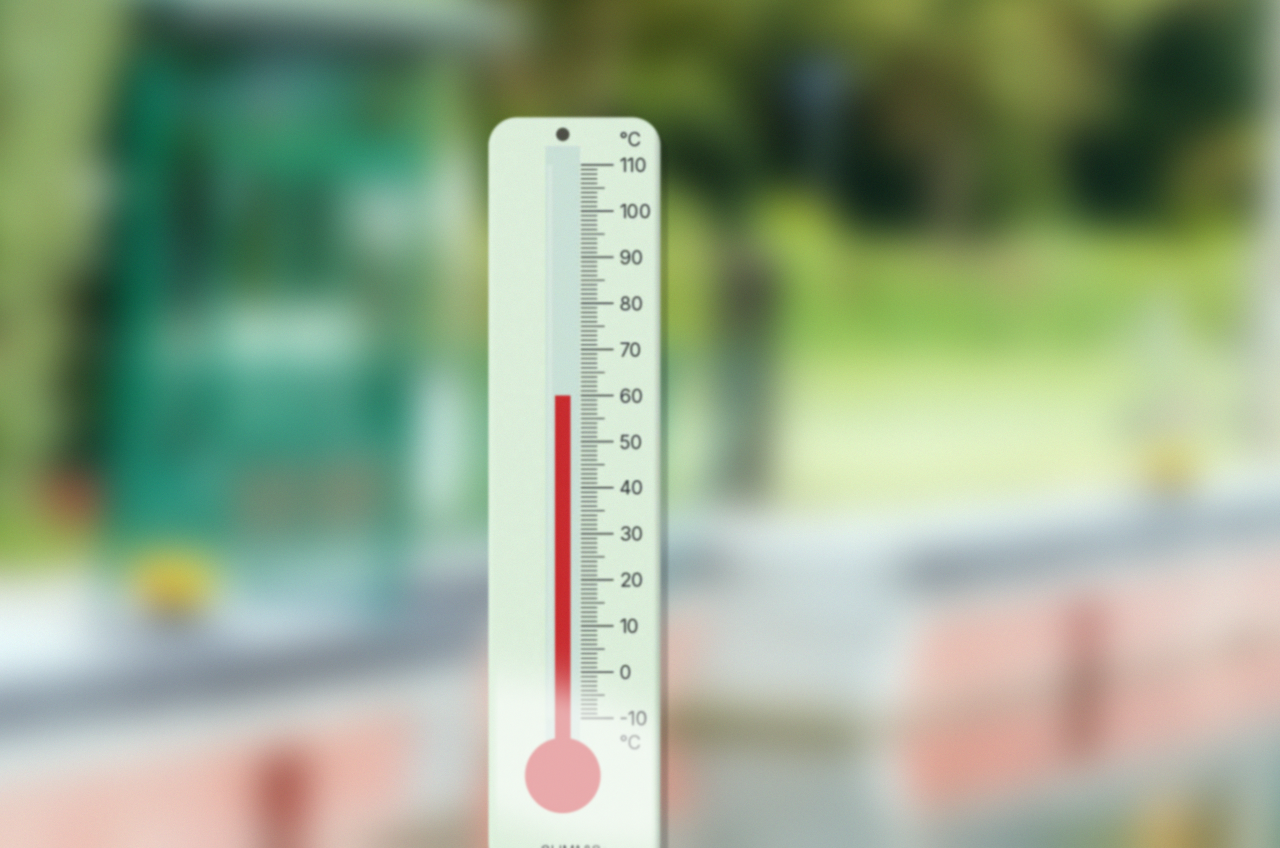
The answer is 60 °C
